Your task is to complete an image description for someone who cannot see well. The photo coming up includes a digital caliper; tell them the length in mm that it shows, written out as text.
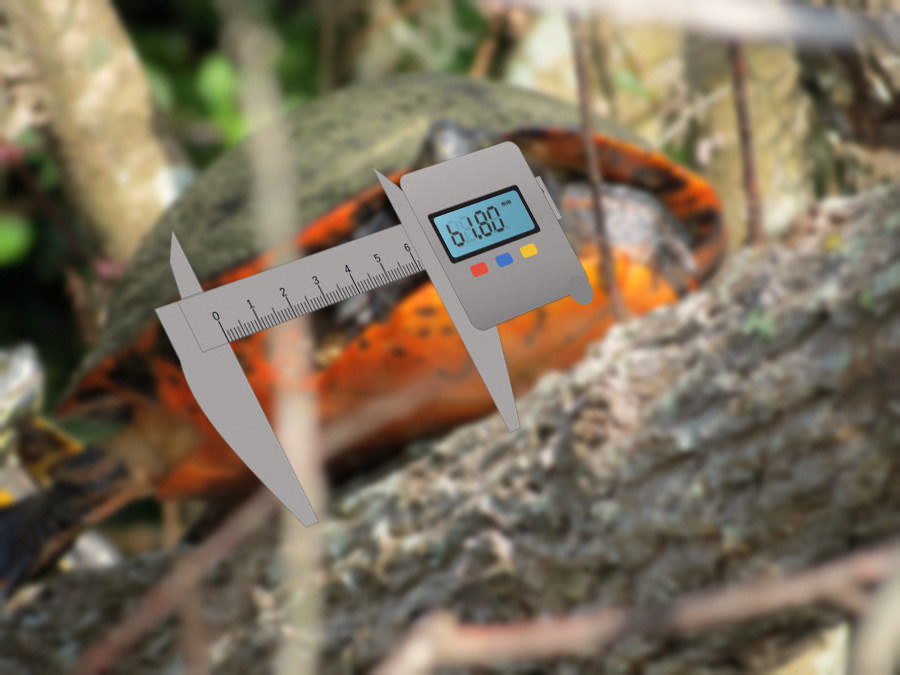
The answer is 61.80 mm
